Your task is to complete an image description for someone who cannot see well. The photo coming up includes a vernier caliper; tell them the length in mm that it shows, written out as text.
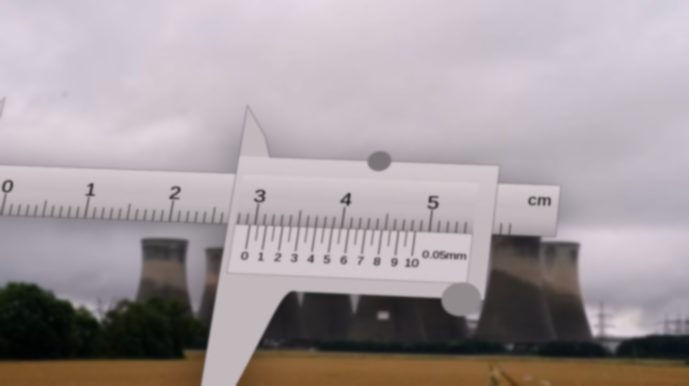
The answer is 29.4 mm
